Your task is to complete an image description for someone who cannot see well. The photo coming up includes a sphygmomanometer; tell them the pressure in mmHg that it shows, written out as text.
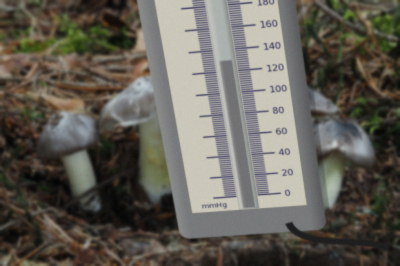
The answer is 130 mmHg
